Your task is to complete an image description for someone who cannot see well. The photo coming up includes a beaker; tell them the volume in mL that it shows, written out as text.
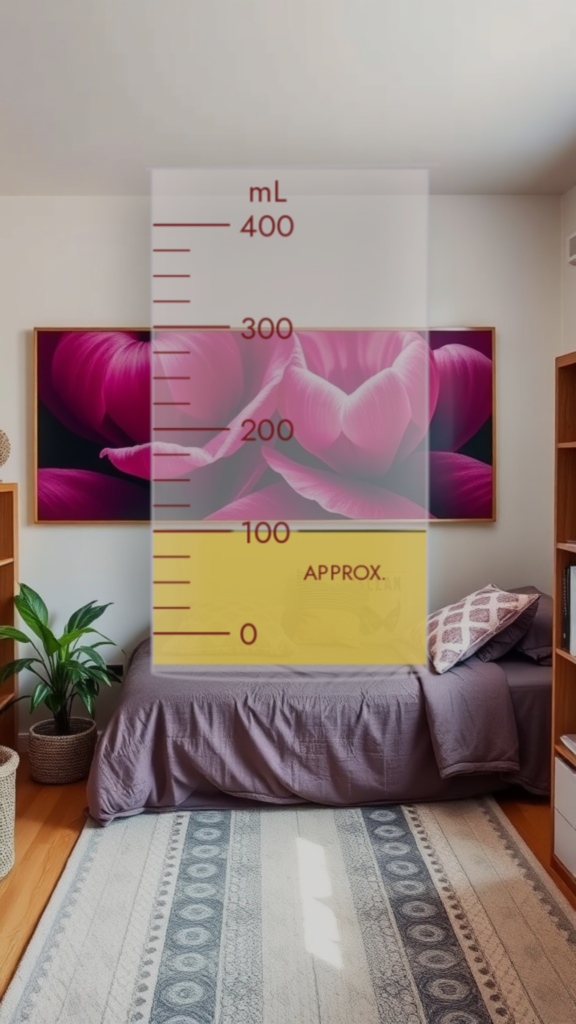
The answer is 100 mL
